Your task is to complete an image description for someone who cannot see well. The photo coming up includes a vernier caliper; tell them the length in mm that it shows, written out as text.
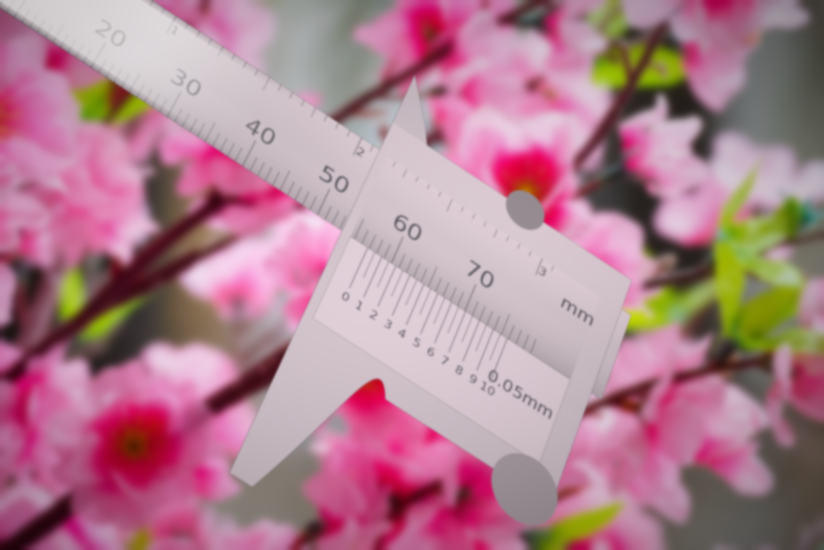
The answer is 56.8 mm
